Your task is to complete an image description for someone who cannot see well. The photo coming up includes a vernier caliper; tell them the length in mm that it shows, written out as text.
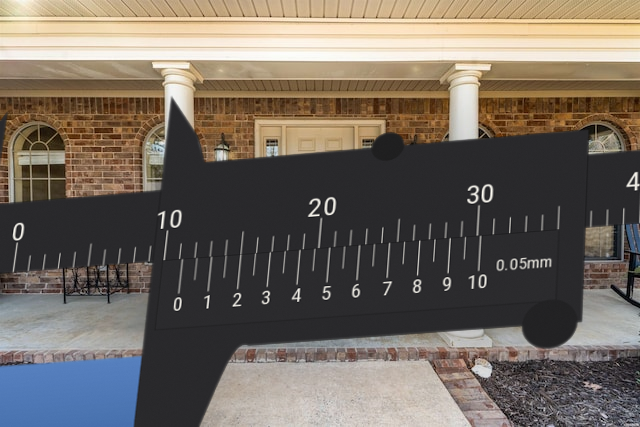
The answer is 11.2 mm
